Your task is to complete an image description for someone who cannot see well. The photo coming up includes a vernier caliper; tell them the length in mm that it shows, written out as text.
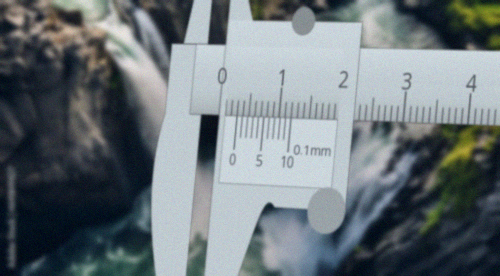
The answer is 3.0 mm
